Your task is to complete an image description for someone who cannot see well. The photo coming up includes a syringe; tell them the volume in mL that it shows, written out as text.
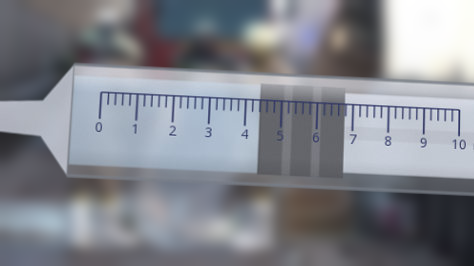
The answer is 4.4 mL
